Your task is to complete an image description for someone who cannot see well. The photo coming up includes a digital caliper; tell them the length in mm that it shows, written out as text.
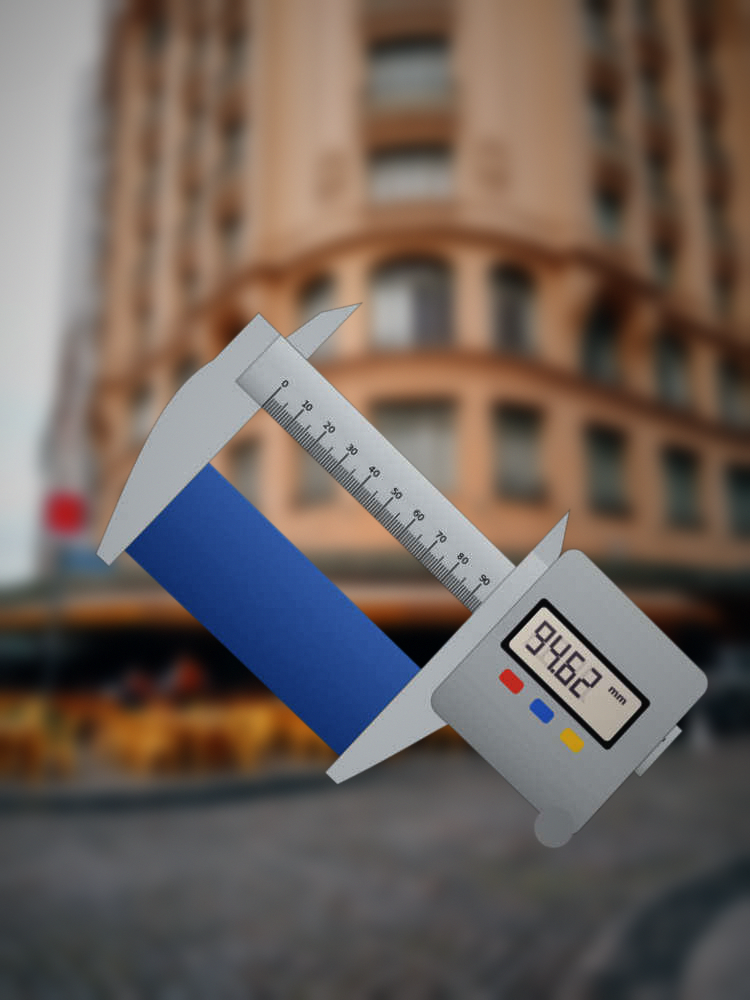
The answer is 94.62 mm
